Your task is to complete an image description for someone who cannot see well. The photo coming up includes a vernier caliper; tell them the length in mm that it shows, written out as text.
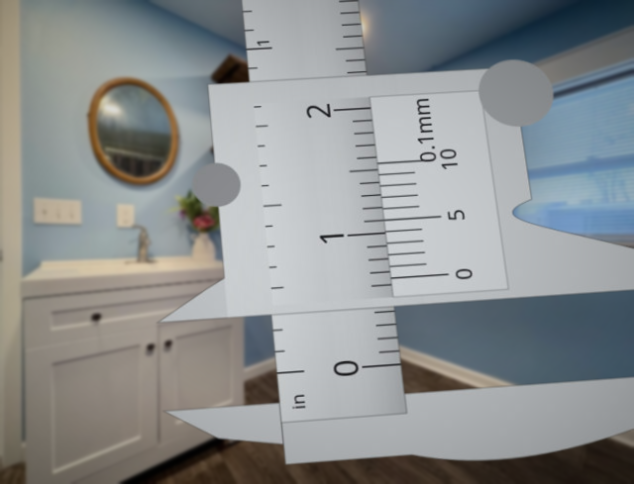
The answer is 6.5 mm
